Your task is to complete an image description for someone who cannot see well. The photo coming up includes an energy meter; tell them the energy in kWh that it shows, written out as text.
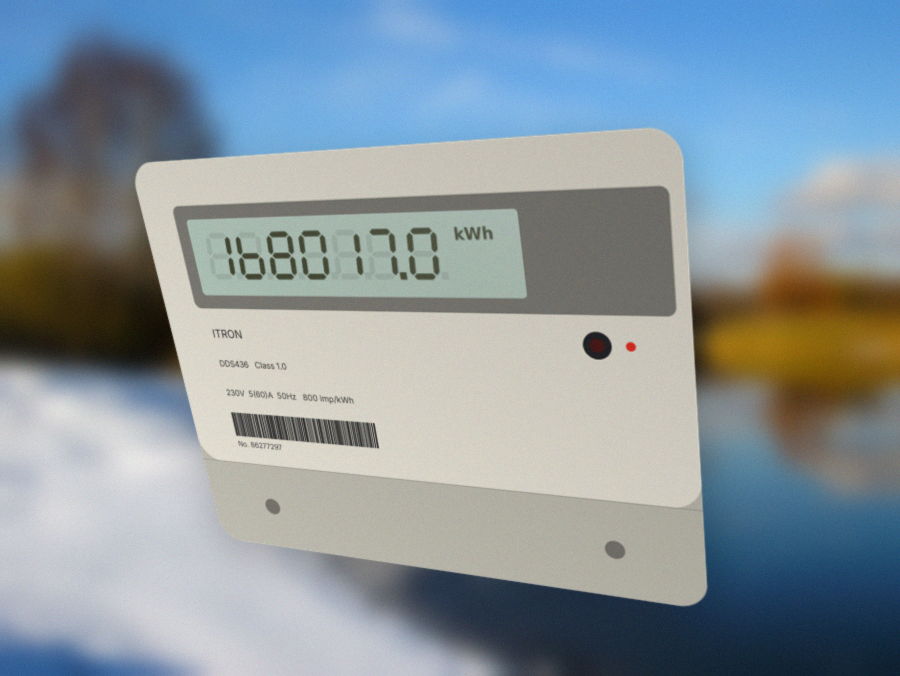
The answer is 168017.0 kWh
